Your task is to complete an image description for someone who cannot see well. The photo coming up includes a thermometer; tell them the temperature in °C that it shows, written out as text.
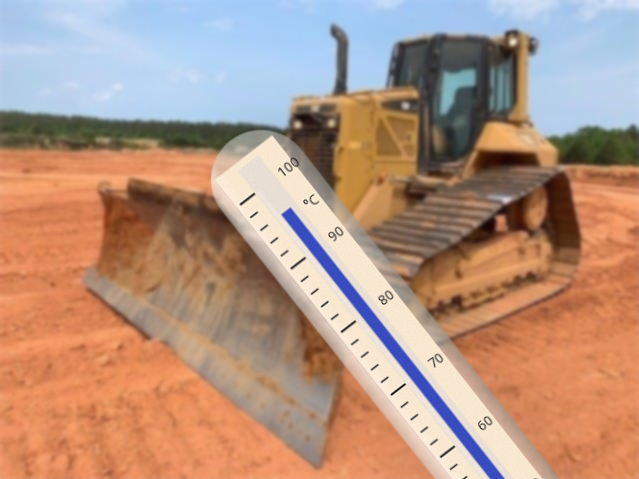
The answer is 96 °C
